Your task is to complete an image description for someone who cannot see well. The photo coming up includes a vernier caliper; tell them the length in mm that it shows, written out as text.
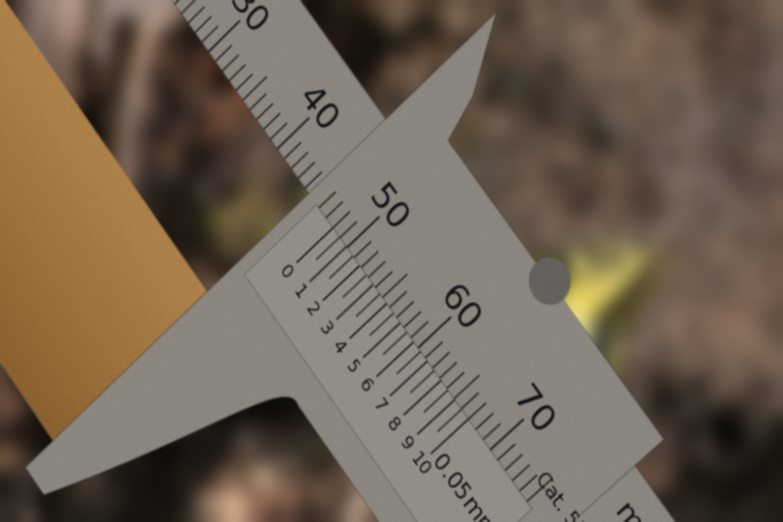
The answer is 48.0 mm
